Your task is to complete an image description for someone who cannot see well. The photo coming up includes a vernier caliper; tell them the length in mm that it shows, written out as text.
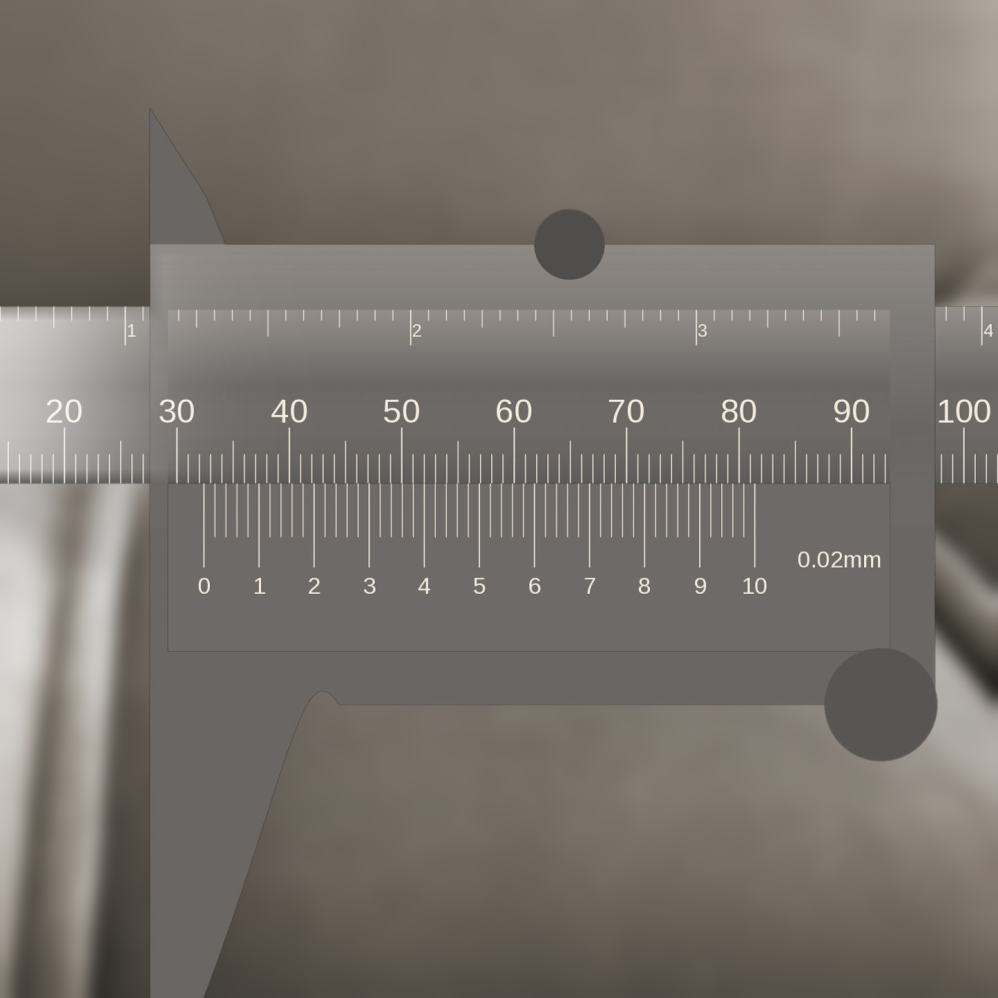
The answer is 32.4 mm
